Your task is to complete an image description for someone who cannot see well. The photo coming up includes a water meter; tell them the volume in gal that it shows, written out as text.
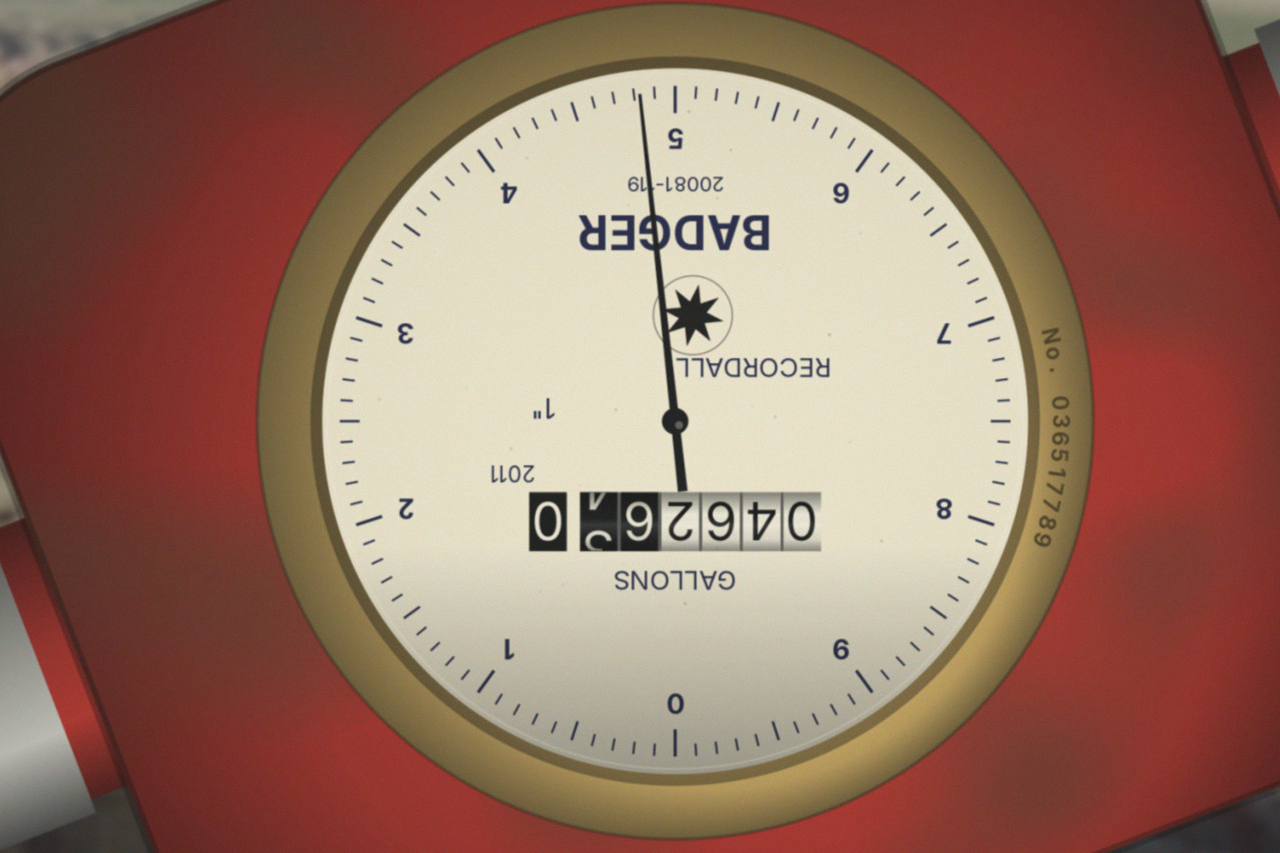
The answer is 462634.8 gal
